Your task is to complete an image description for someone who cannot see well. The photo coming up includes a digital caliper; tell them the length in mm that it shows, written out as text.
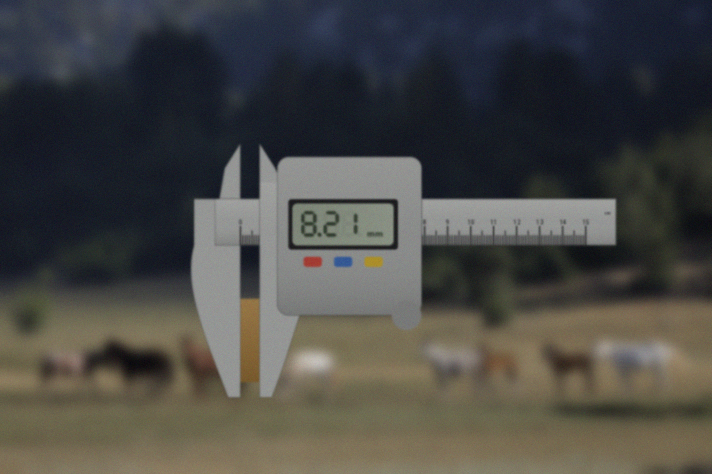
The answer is 8.21 mm
